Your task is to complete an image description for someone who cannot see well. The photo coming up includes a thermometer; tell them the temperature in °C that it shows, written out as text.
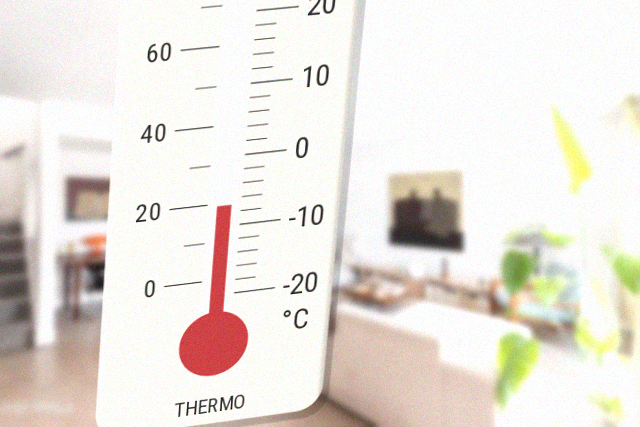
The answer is -7 °C
